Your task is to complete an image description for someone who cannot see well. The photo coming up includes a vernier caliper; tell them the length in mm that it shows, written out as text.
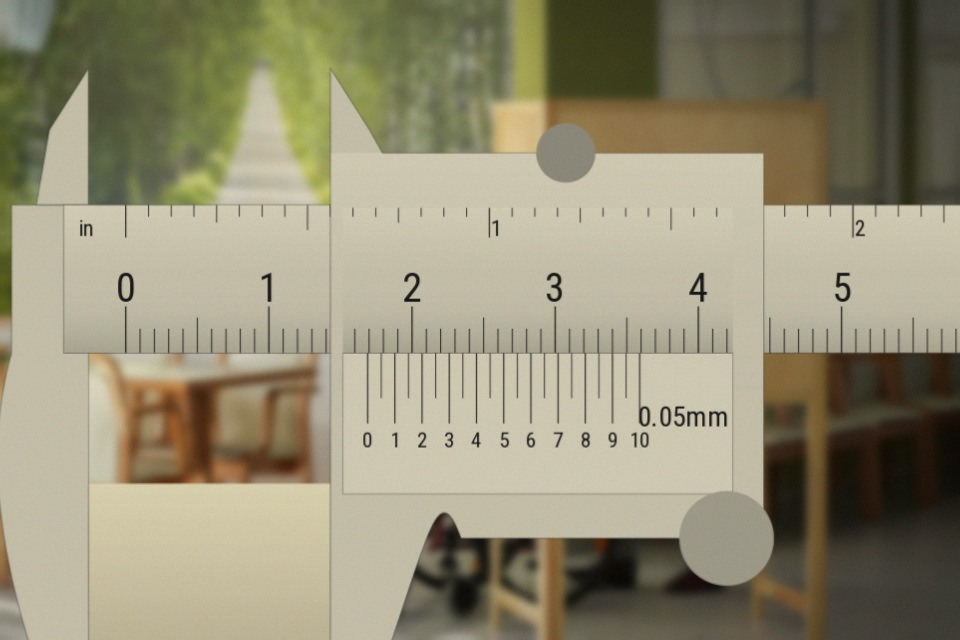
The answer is 16.9 mm
